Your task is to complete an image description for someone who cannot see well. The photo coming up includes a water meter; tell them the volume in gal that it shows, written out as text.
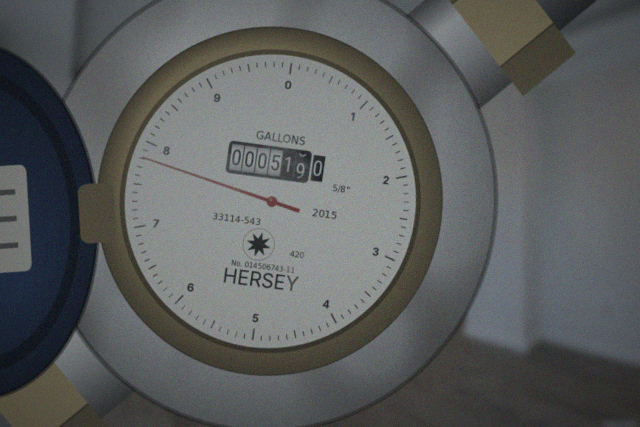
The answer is 5187.8 gal
